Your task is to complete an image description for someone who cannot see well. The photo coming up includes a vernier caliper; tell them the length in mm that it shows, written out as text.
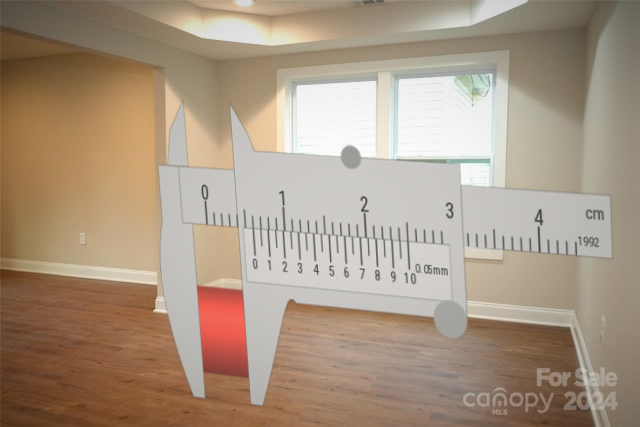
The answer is 6.0 mm
